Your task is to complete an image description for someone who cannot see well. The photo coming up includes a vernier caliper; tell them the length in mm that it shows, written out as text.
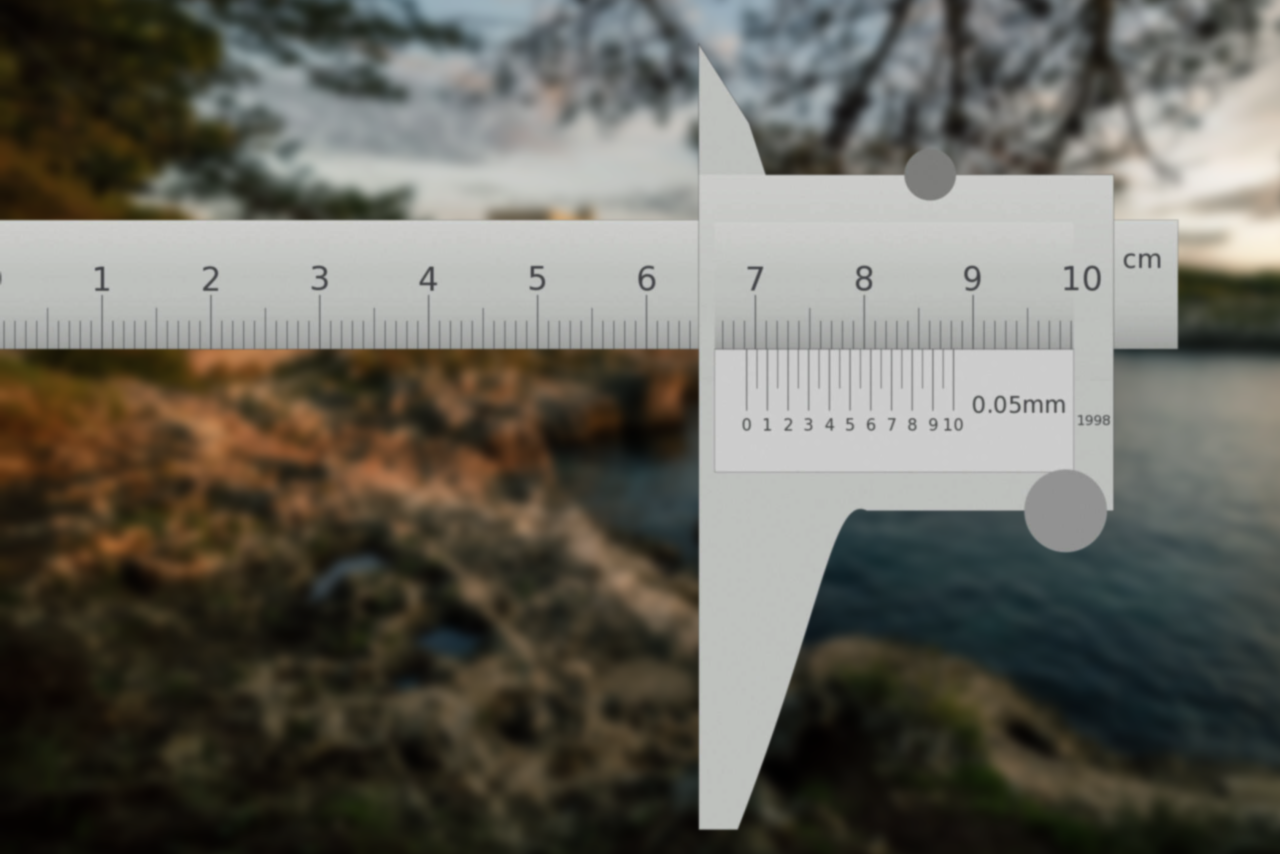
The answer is 69.2 mm
